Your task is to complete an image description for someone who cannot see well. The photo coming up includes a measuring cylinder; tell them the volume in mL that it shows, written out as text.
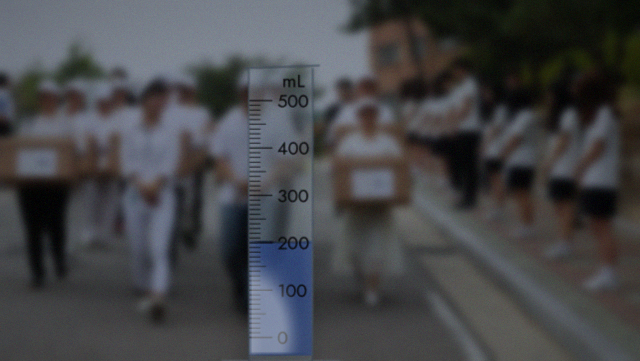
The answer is 200 mL
